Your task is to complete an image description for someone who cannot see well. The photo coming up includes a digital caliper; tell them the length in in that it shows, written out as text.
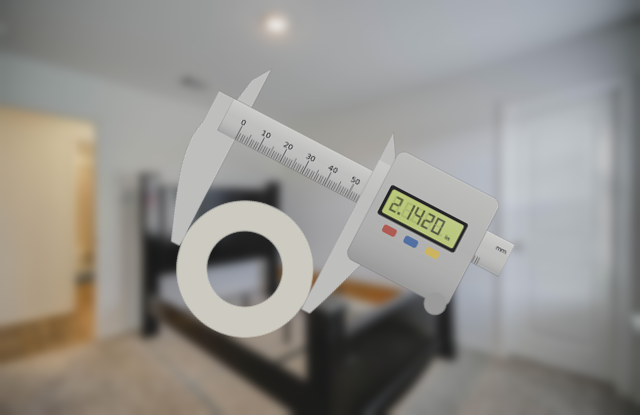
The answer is 2.1420 in
